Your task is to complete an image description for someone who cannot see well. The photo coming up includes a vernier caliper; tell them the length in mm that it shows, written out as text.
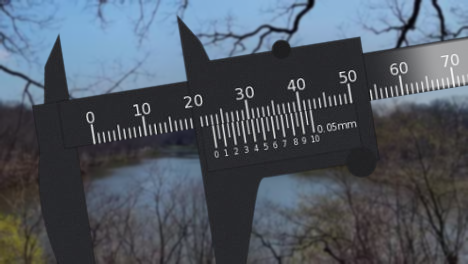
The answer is 23.0 mm
